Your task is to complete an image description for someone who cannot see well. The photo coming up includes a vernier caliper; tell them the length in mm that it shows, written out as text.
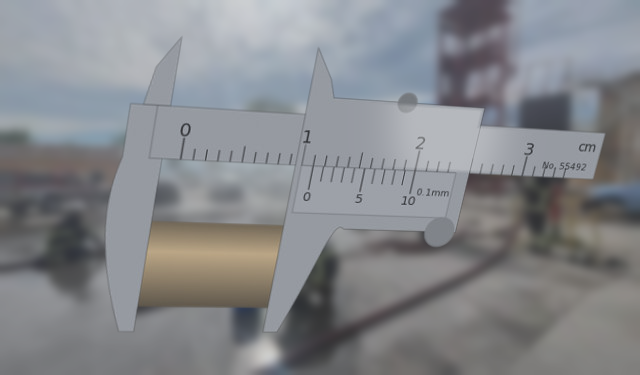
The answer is 11.0 mm
